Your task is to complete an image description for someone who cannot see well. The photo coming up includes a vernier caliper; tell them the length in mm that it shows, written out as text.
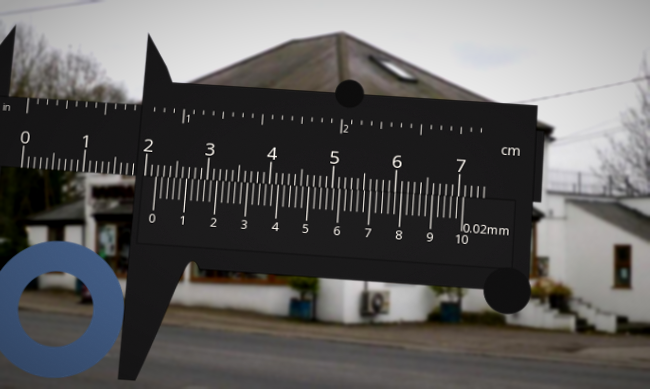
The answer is 21.8 mm
